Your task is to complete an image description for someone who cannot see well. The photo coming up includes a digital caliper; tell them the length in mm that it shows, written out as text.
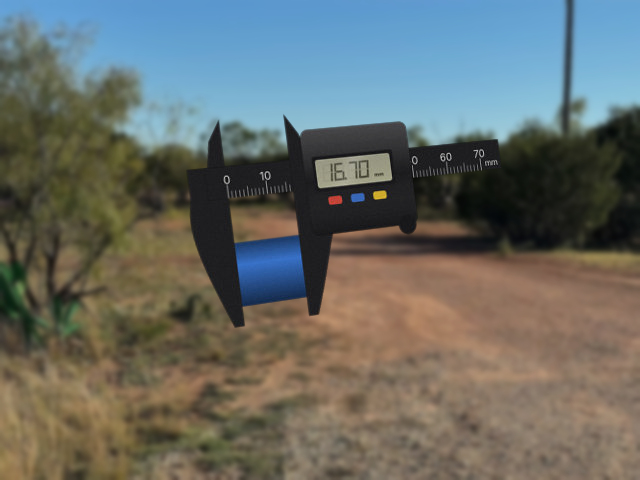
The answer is 16.70 mm
